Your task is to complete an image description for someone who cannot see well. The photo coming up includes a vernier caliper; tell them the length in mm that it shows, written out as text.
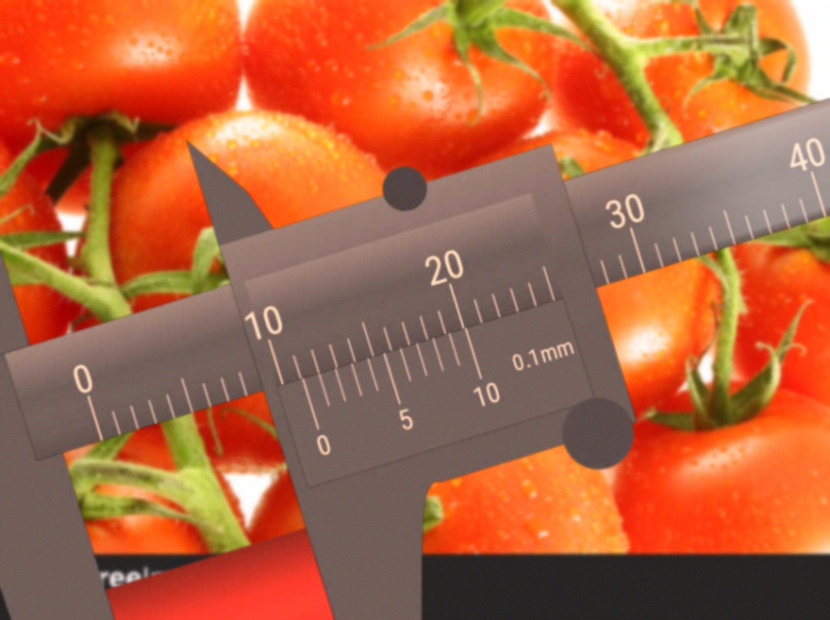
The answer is 11.1 mm
